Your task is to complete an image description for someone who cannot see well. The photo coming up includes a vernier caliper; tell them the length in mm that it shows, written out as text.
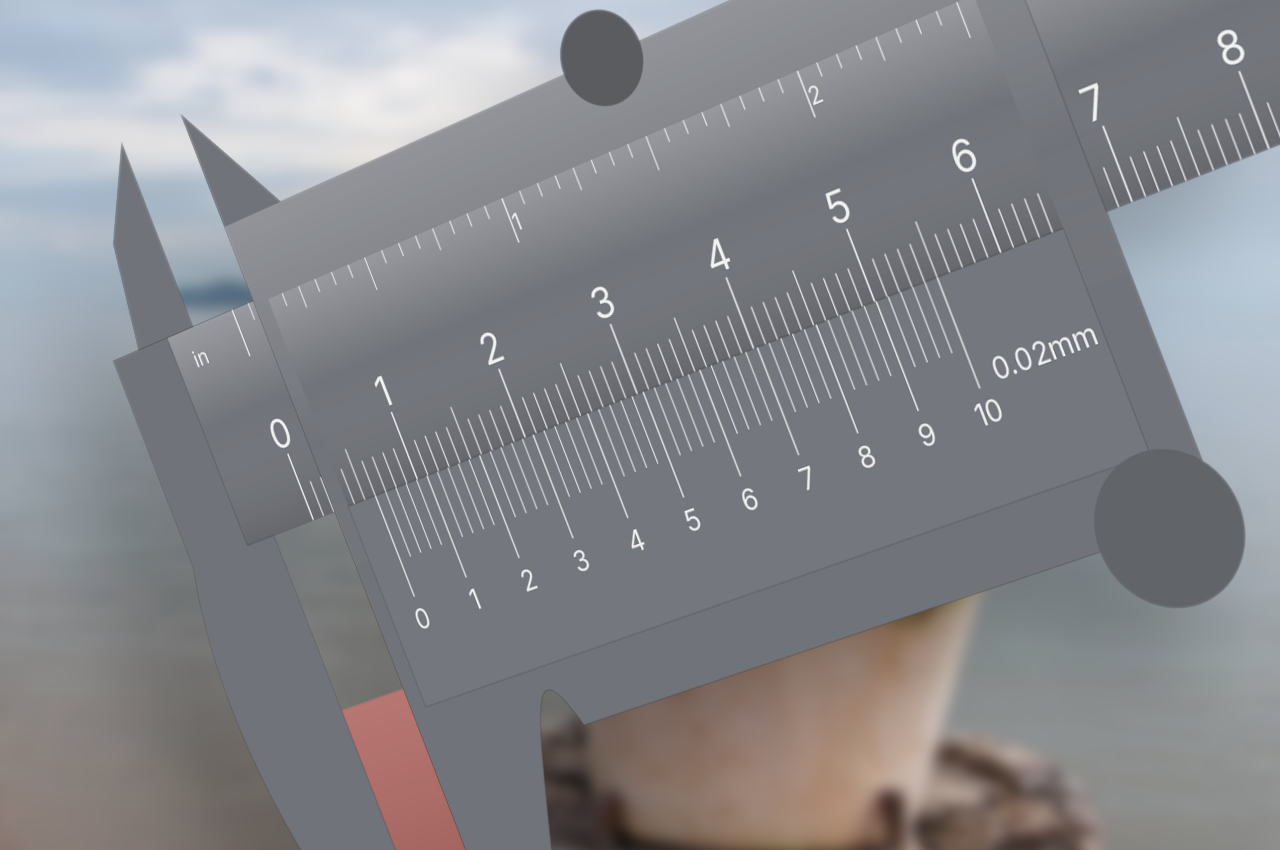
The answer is 6.0 mm
